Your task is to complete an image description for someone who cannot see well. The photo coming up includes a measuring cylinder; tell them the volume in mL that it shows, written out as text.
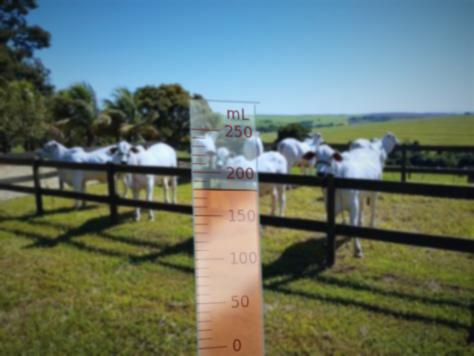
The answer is 180 mL
